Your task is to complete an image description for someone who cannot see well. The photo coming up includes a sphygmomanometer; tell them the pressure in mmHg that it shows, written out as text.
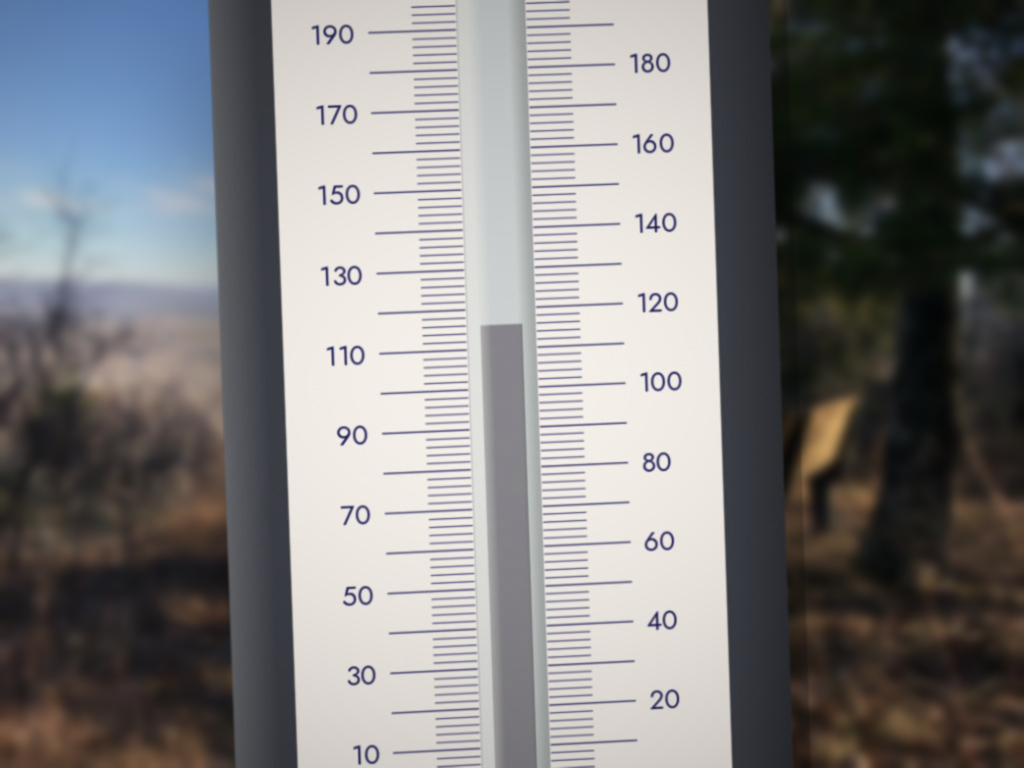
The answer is 116 mmHg
